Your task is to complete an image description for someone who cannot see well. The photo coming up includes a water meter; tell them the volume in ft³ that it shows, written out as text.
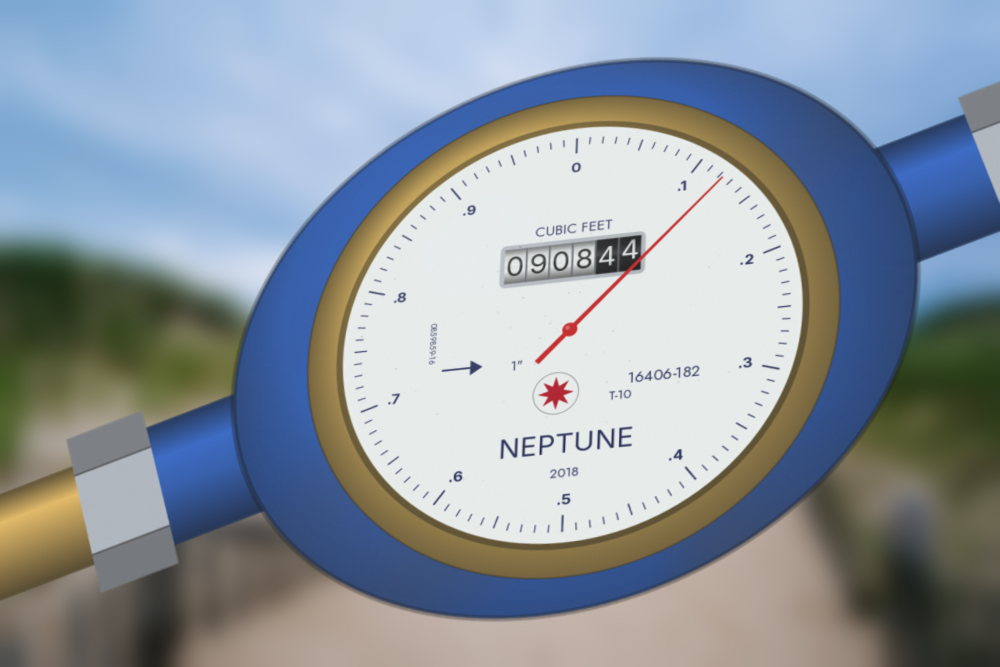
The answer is 90844.12 ft³
